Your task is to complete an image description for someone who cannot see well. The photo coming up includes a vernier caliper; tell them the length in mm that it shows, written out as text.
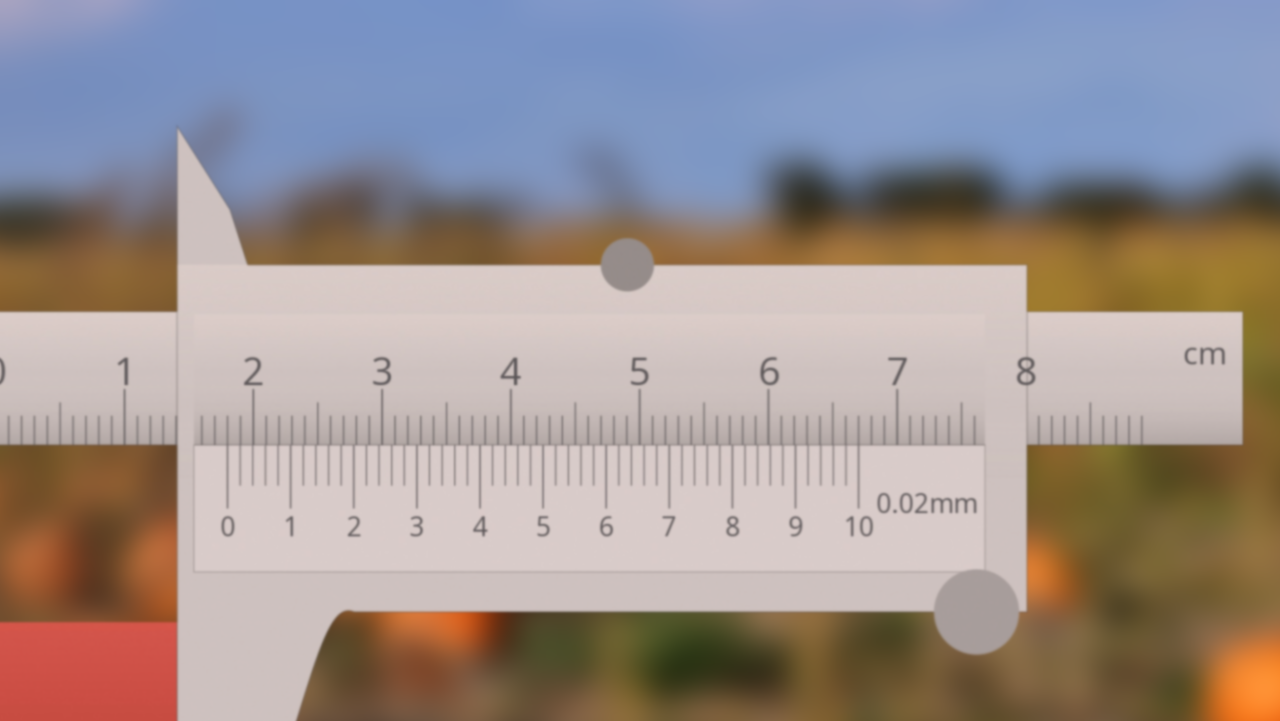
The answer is 18.0 mm
